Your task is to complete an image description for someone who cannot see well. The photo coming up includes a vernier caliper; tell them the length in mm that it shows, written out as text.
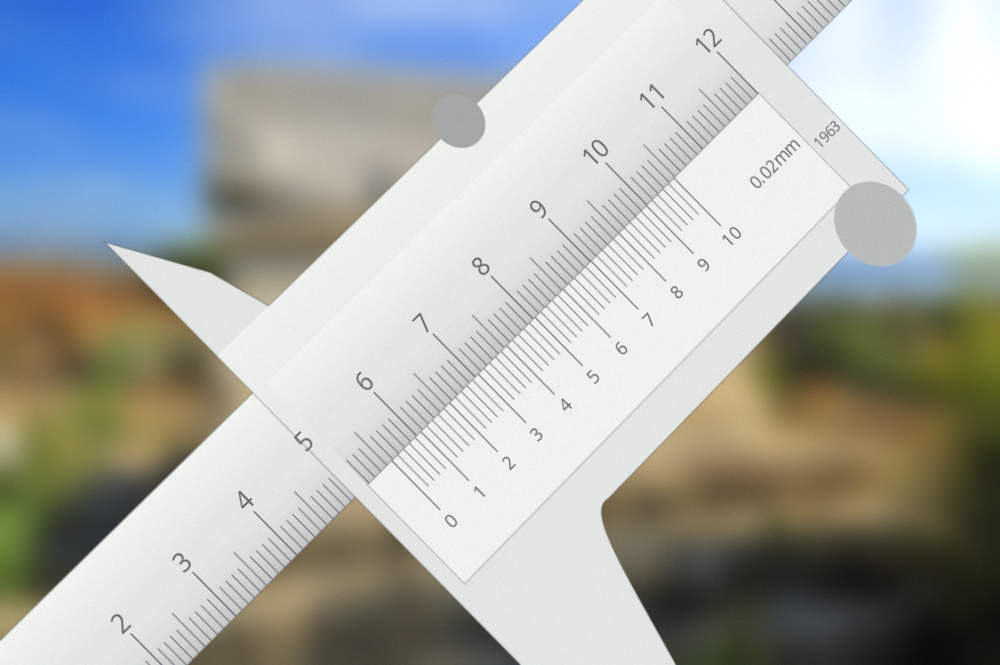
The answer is 55.8 mm
